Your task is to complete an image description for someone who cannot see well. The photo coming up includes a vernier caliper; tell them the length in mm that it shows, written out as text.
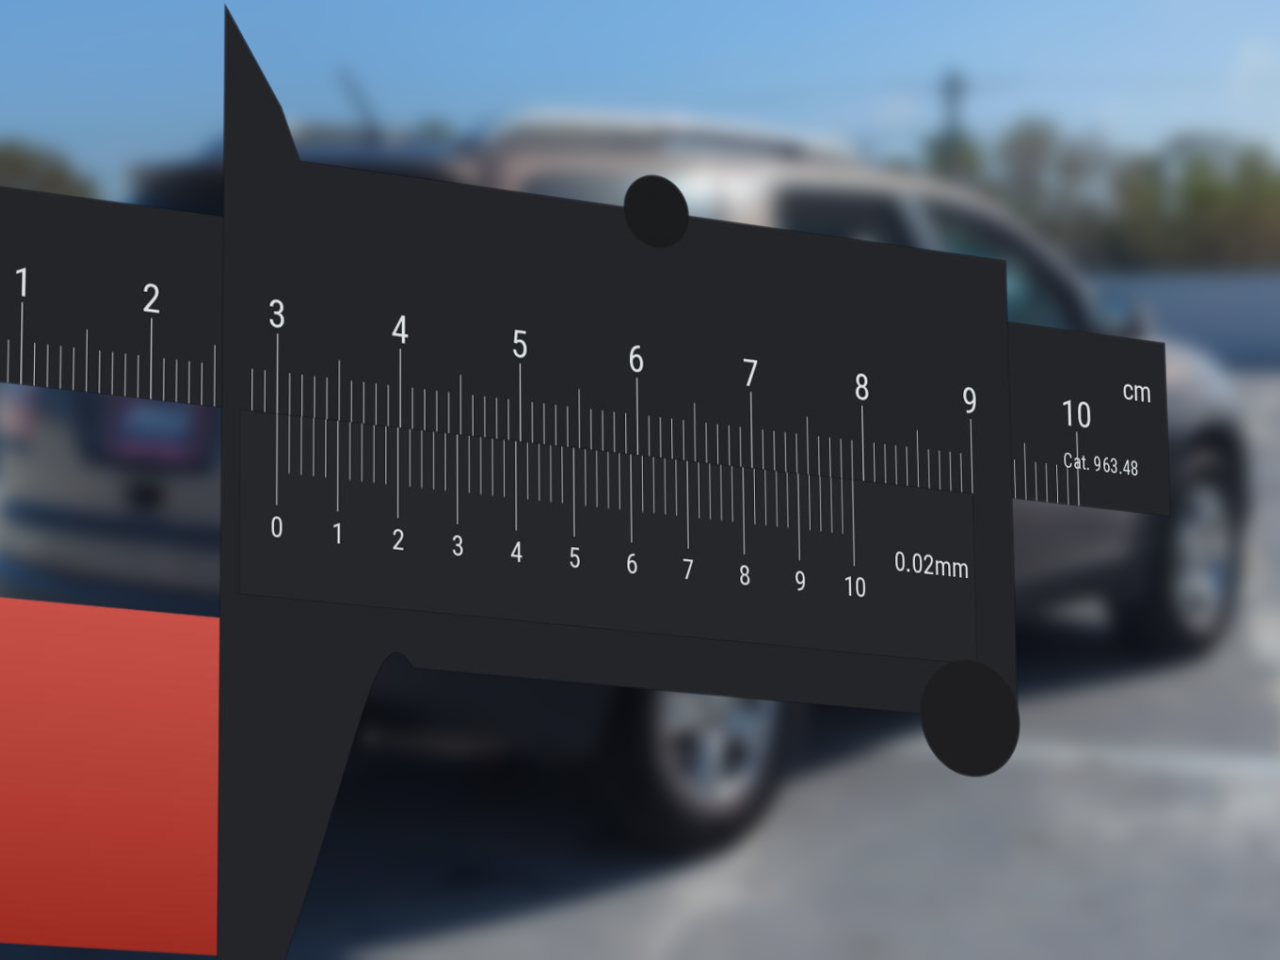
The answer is 30.0 mm
